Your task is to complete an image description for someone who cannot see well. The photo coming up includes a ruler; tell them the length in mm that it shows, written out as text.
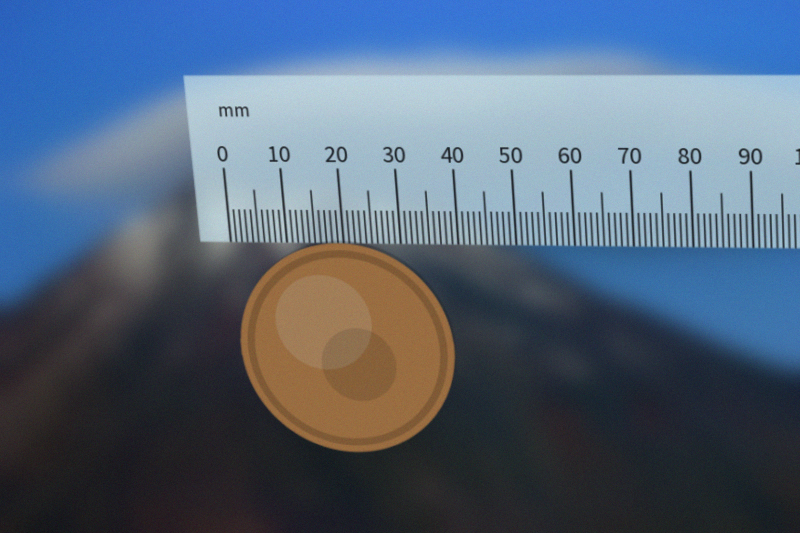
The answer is 38 mm
